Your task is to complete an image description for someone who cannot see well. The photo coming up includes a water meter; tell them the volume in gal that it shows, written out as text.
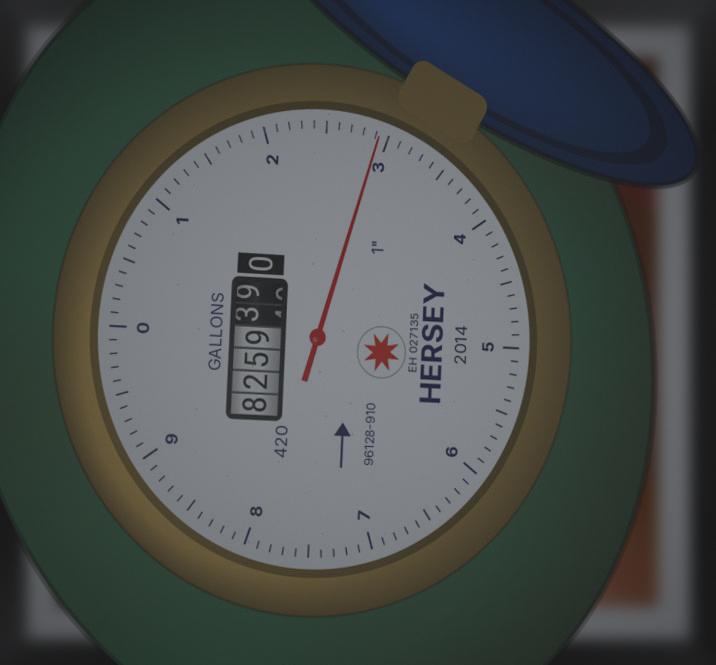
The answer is 8259392.9 gal
